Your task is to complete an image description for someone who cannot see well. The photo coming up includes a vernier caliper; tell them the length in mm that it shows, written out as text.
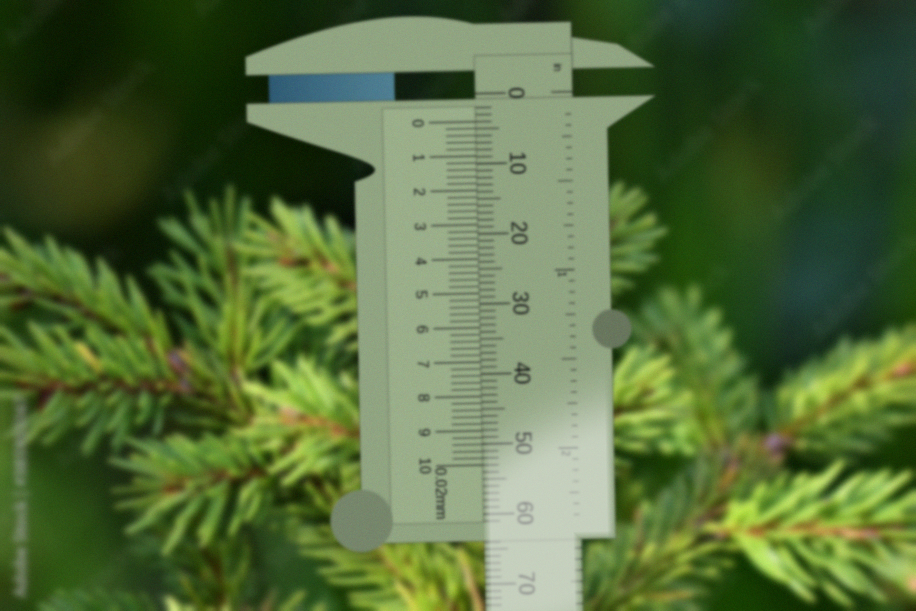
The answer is 4.0 mm
